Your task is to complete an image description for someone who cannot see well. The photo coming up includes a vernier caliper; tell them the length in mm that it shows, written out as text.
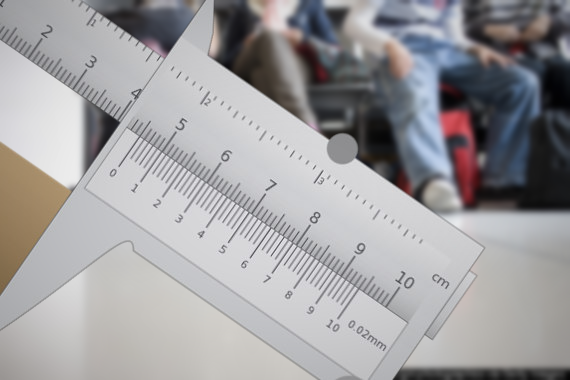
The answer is 45.0 mm
